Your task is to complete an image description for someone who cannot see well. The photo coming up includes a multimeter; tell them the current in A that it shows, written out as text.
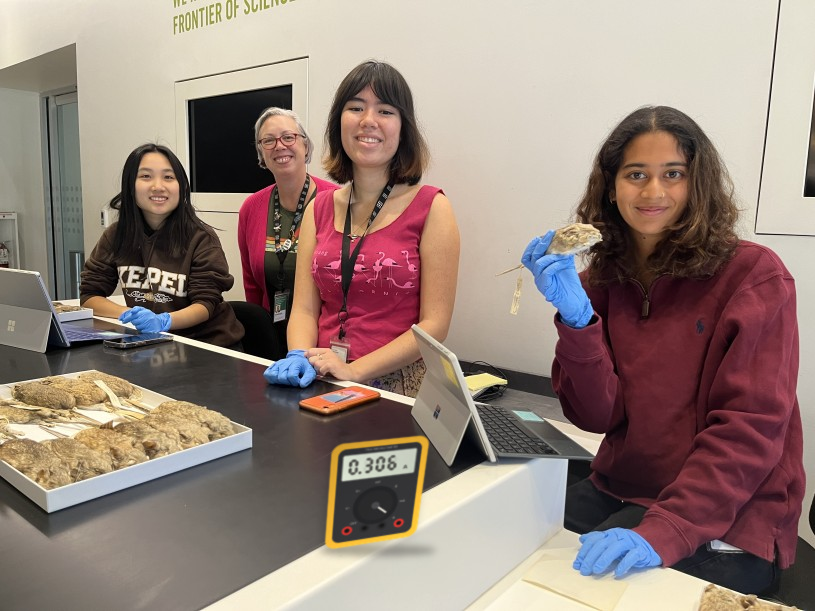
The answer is 0.306 A
